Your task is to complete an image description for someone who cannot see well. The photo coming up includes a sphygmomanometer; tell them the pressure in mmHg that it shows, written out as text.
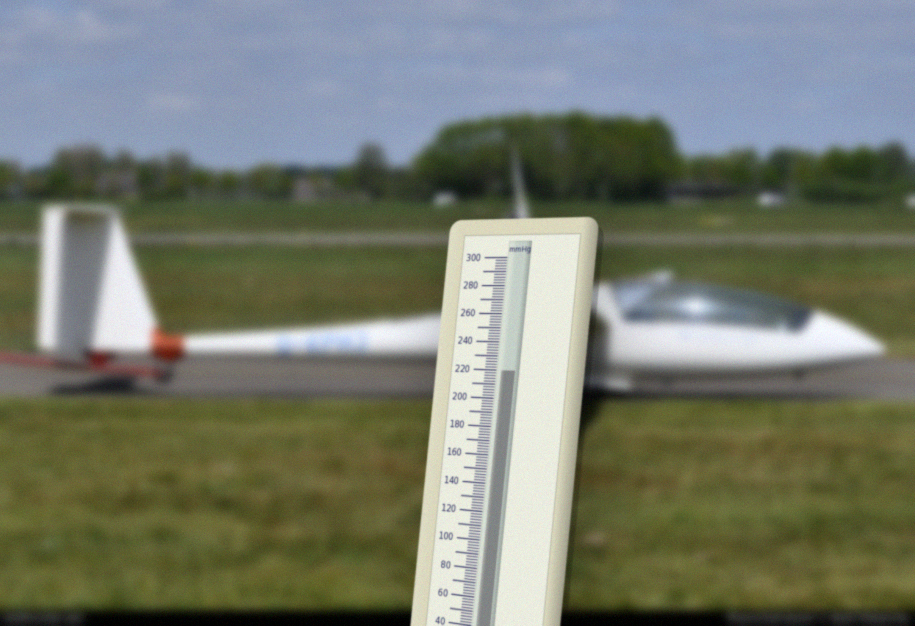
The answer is 220 mmHg
